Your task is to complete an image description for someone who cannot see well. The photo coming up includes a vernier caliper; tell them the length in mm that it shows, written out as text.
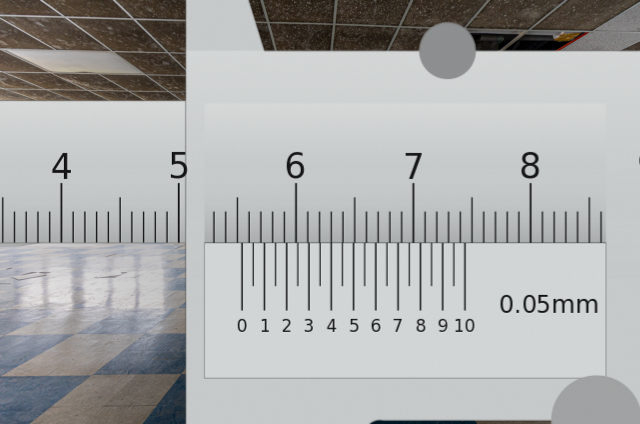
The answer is 55.4 mm
